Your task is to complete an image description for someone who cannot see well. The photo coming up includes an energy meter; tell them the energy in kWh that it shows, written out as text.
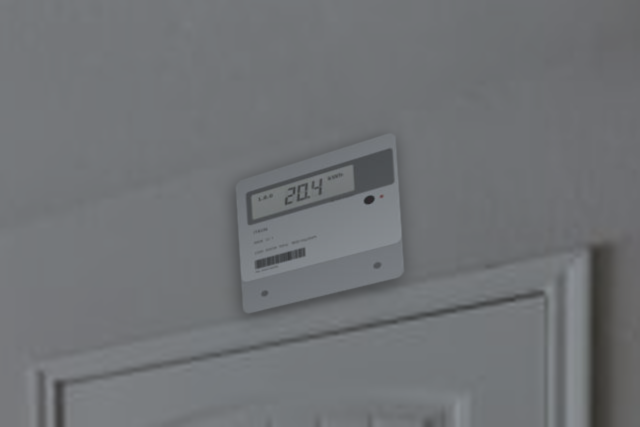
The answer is 20.4 kWh
